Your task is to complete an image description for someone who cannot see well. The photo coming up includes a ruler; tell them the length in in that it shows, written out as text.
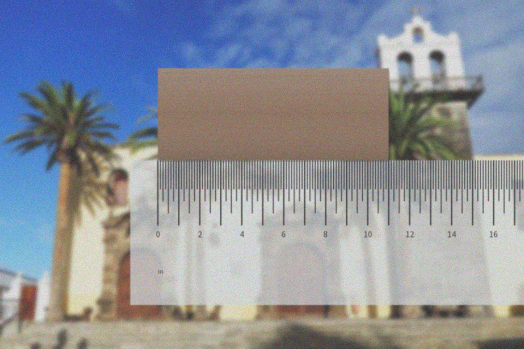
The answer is 11 in
